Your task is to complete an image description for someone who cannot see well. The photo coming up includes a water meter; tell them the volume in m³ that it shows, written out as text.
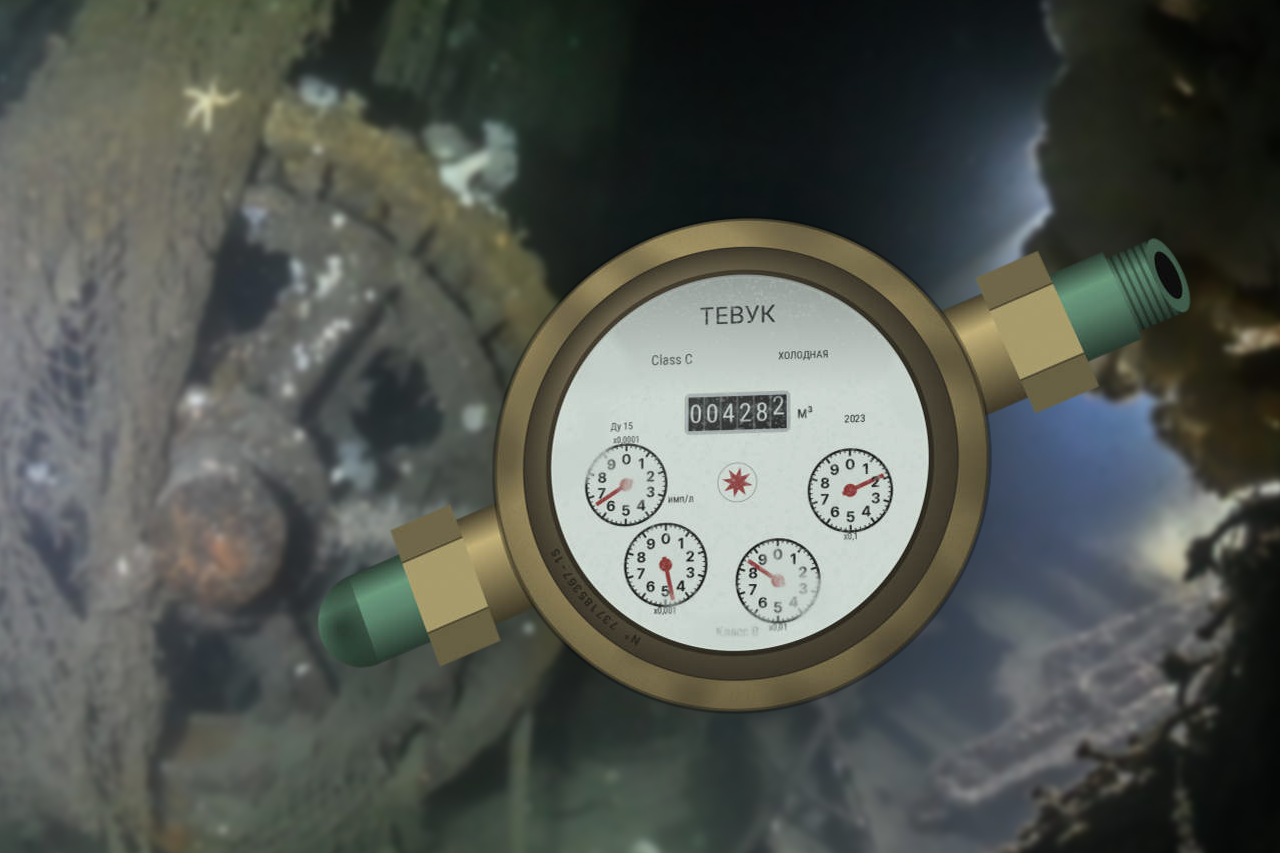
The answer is 4282.1846 m³
